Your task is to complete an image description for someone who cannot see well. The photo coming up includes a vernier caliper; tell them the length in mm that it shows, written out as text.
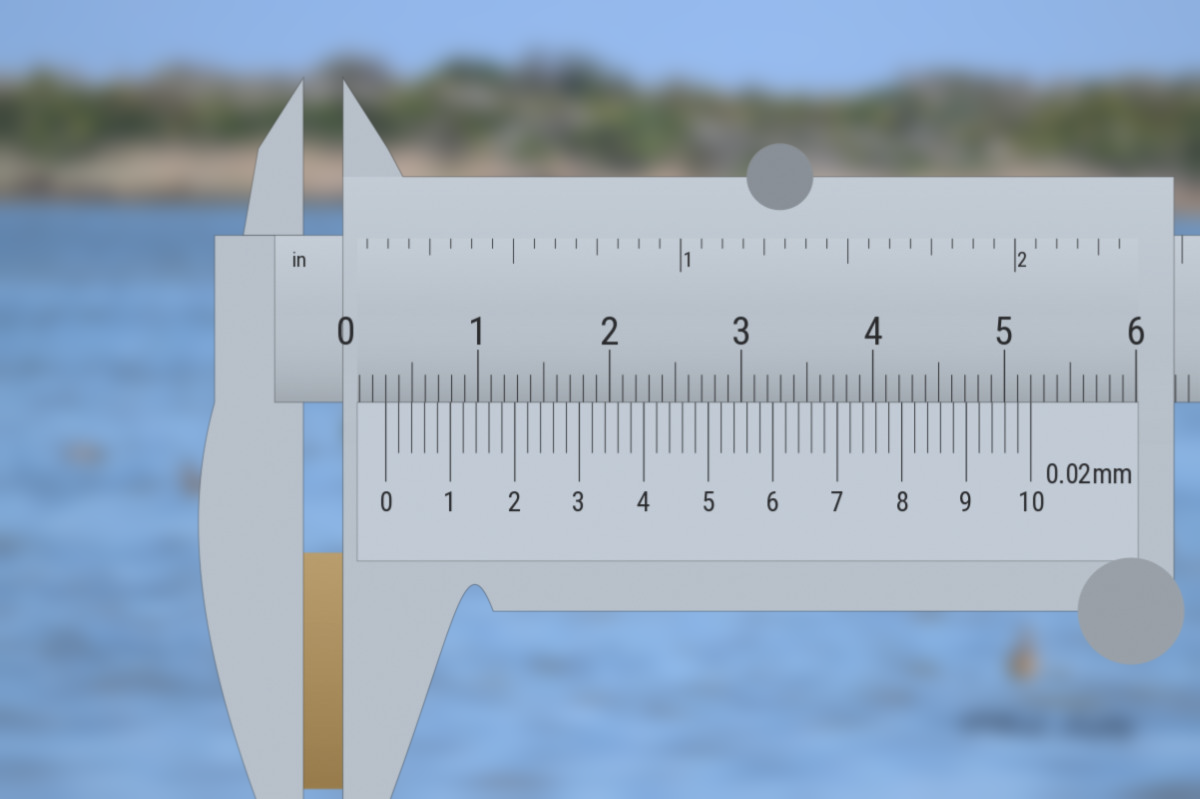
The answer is 3.0 mm
